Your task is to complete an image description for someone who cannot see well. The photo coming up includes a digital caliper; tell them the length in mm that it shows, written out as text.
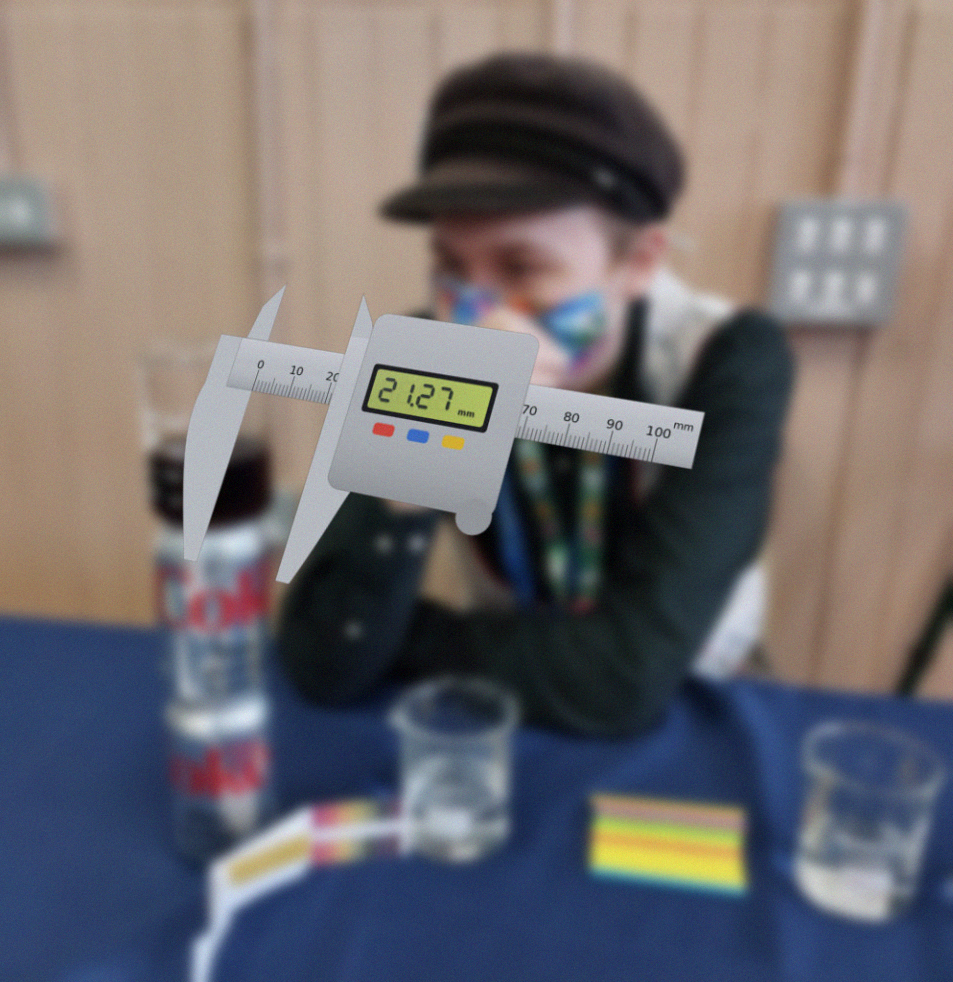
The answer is 21.27 mm
